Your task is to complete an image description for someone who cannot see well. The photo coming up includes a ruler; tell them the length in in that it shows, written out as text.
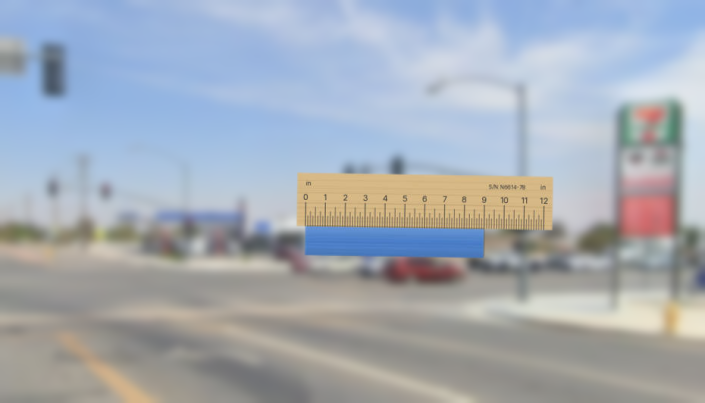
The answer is 9 in
